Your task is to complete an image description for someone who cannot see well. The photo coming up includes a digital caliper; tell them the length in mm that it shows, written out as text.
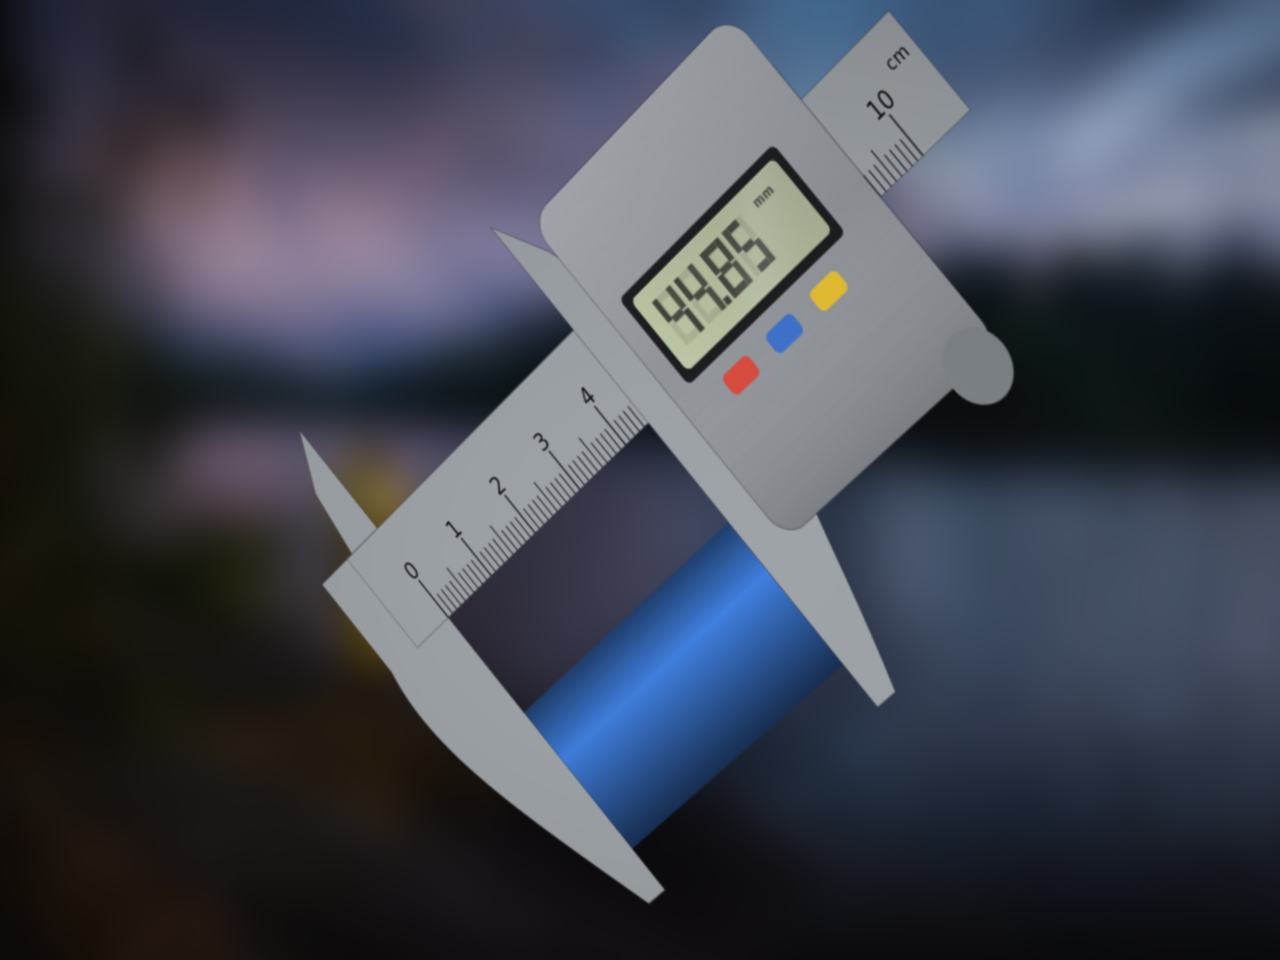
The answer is 44.85 mm
